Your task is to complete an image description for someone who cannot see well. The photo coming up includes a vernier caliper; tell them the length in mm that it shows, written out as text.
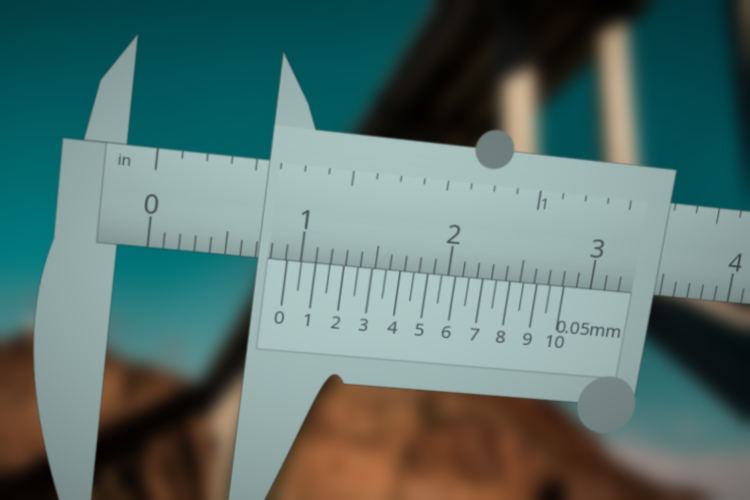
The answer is 9.1 mm
